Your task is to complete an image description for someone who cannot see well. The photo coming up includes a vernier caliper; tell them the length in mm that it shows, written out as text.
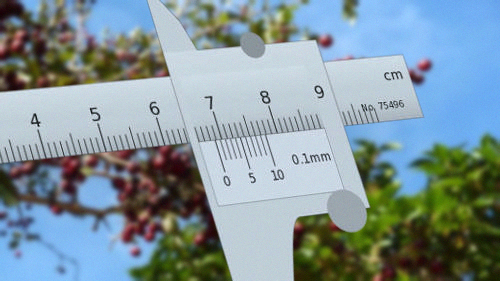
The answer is 68.8 mm
